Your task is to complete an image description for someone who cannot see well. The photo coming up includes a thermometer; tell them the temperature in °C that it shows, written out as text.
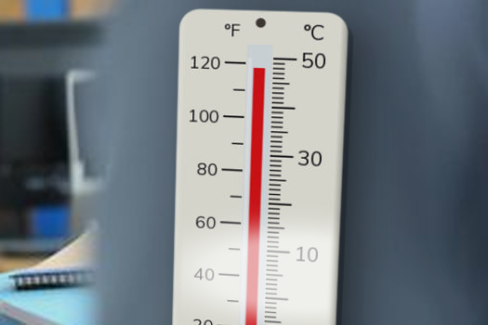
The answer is 48 °C
